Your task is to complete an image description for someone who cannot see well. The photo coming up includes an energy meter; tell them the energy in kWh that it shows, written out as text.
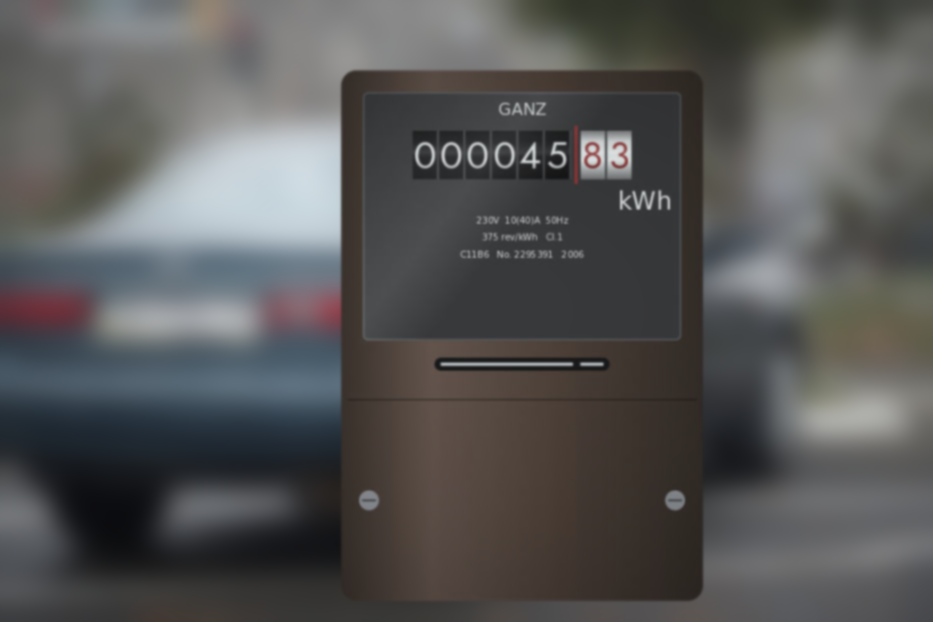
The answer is 45.83 kWh
